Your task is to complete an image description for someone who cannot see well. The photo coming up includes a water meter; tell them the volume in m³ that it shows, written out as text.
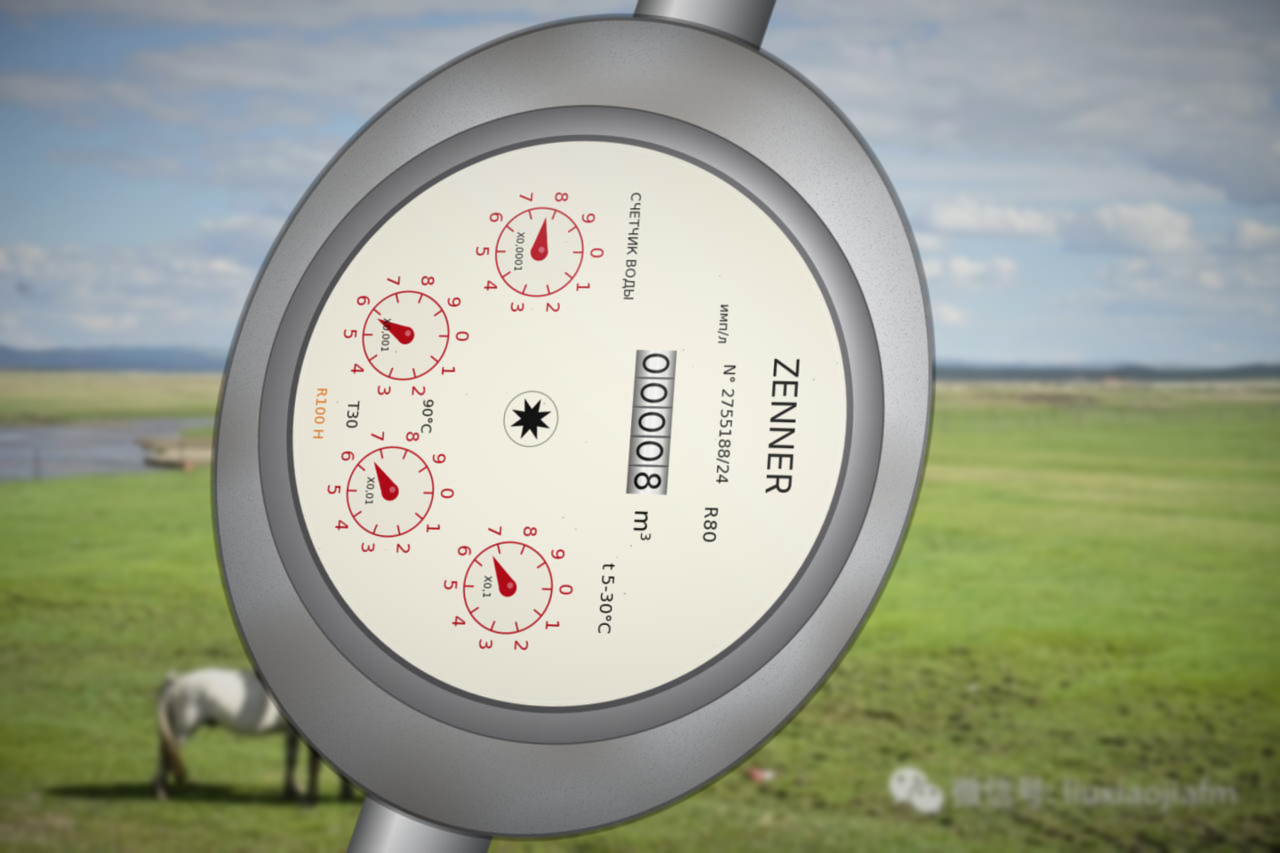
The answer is 8.6657 m³
